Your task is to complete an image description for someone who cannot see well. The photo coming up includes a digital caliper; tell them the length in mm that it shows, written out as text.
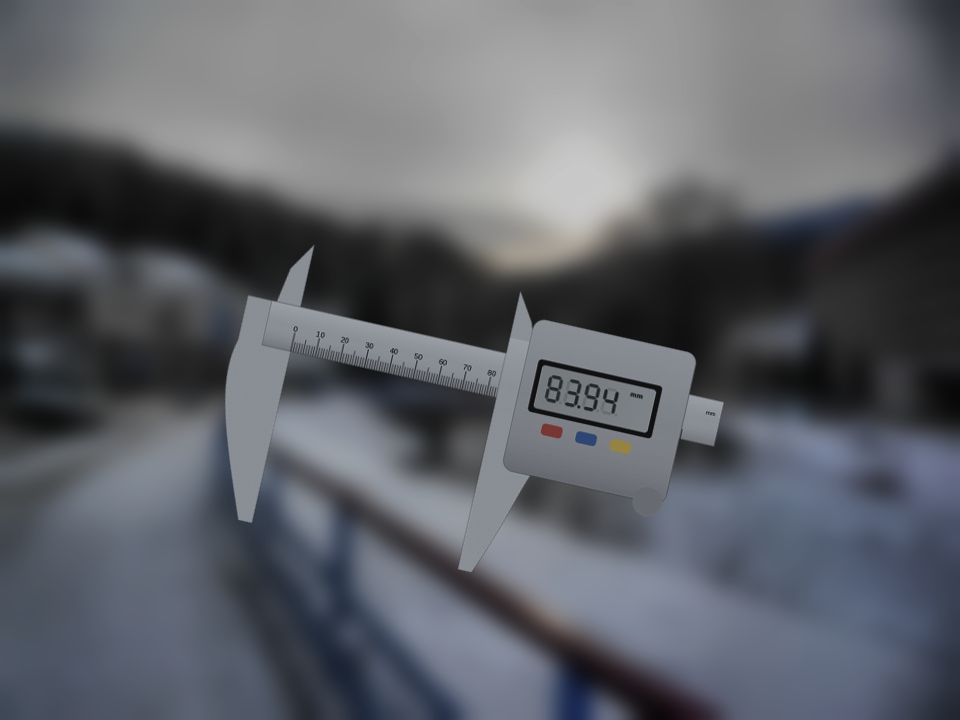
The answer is 83.94 mm
